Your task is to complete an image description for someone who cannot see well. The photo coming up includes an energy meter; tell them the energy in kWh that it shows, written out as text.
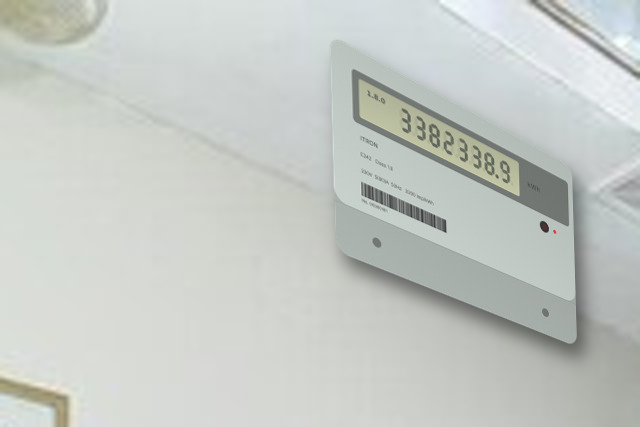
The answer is 3382338.9 kWh
